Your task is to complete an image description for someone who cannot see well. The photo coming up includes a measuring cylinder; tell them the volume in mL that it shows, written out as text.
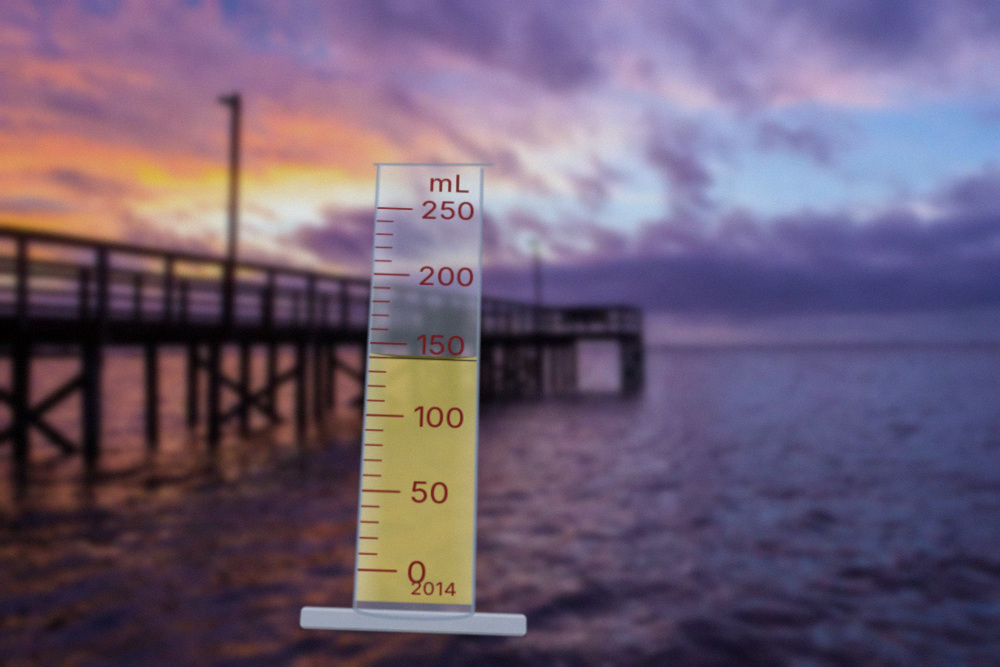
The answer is 140 mL
